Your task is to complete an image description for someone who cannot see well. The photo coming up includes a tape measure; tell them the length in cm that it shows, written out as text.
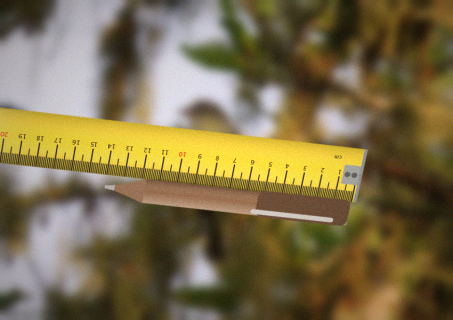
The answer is 14 cm
